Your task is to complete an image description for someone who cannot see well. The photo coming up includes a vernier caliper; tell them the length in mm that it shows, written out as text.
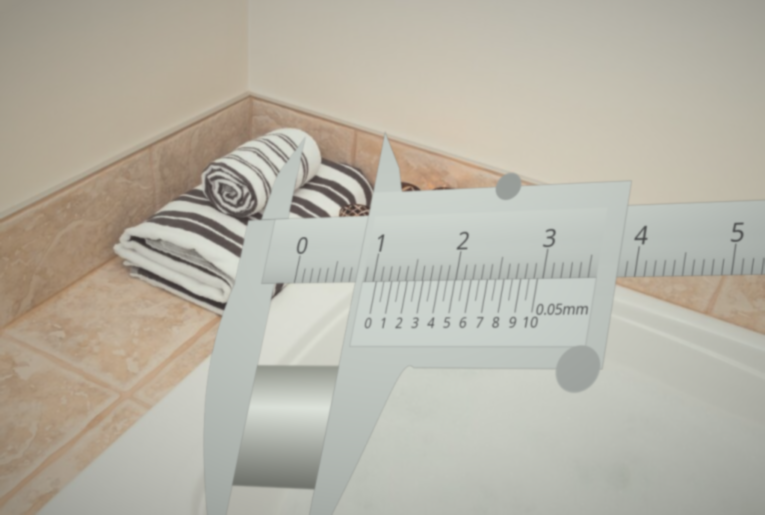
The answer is 10.4 mm
